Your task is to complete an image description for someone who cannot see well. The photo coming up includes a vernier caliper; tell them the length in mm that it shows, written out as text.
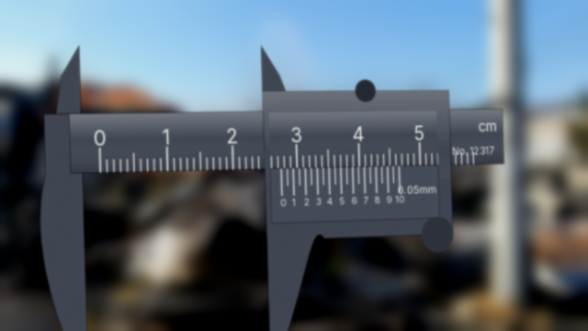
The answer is 27.5 mm
